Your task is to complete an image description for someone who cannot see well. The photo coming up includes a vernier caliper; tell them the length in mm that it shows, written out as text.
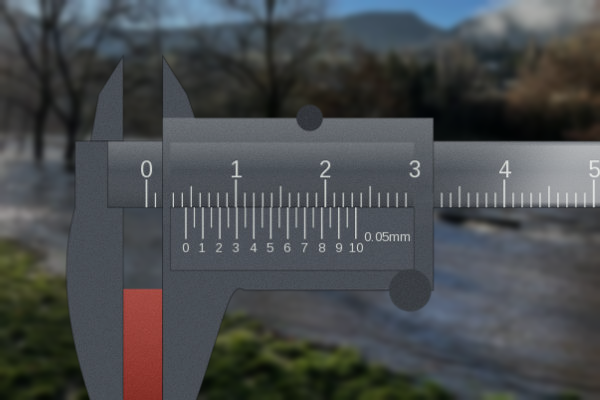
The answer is 4.4 mm
